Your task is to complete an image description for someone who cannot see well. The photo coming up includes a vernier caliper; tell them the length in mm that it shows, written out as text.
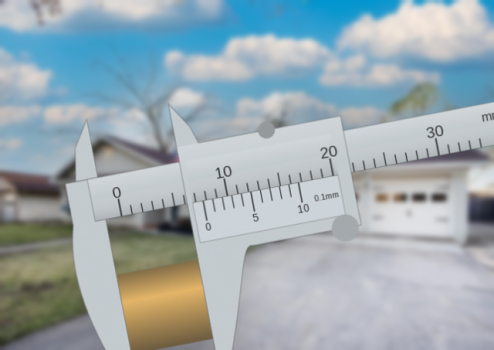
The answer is 7.7 mm
